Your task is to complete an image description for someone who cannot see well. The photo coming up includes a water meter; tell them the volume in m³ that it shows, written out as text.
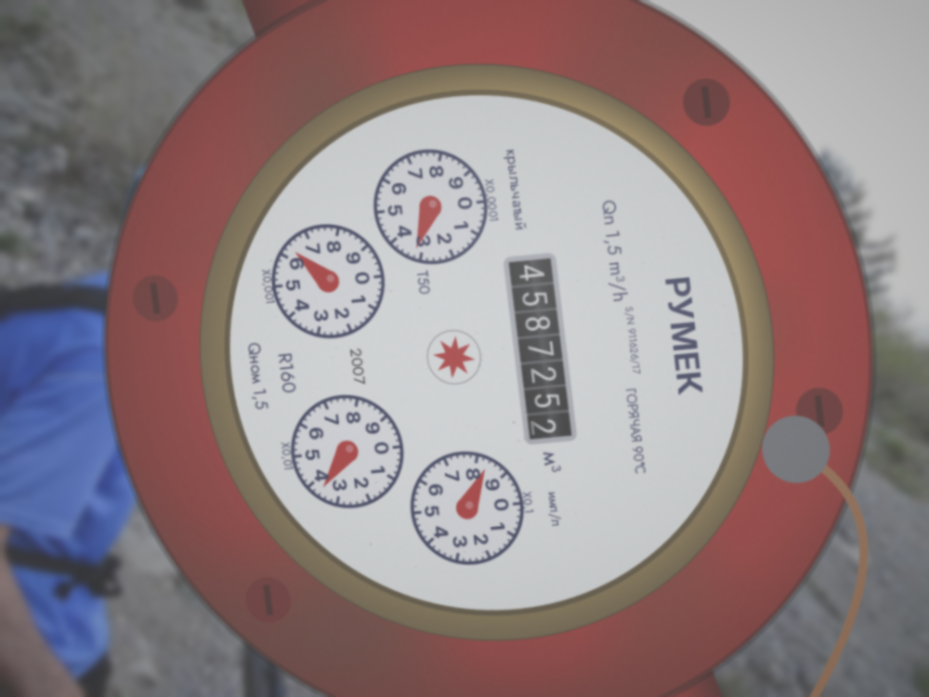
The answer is 4587251.8363 m³
